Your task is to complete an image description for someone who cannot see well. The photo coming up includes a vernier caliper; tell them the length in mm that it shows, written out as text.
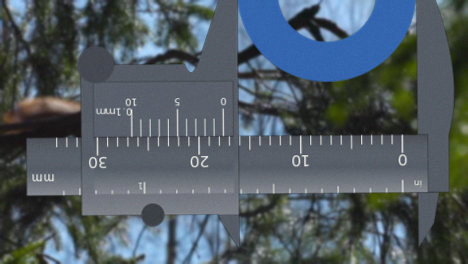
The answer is 17.6 mm
